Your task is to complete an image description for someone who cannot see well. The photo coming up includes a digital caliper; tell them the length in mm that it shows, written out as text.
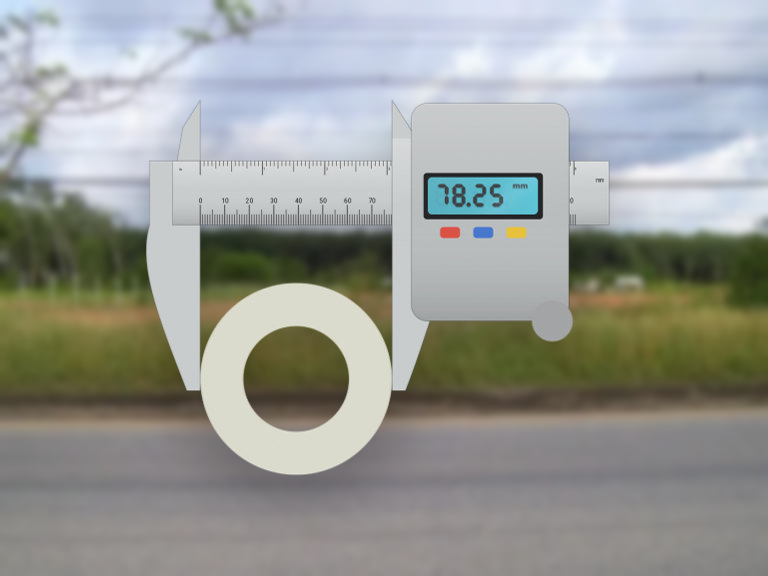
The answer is 78.25 mm
